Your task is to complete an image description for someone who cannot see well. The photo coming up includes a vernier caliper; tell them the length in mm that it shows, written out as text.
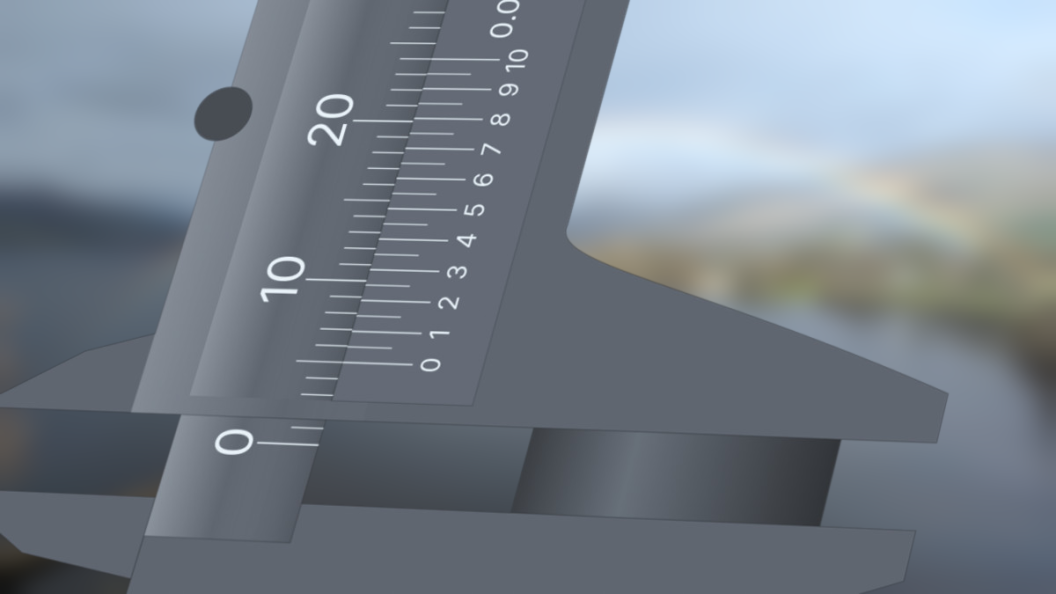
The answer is 5.0 mm
